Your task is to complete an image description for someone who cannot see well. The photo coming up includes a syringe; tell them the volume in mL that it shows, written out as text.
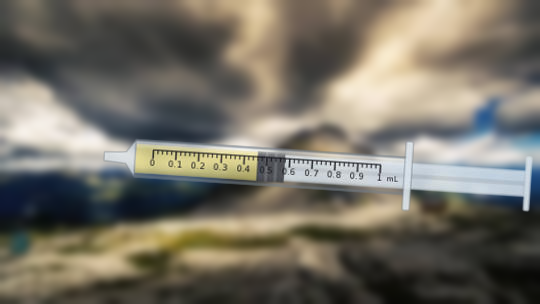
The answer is 0.46 mL
